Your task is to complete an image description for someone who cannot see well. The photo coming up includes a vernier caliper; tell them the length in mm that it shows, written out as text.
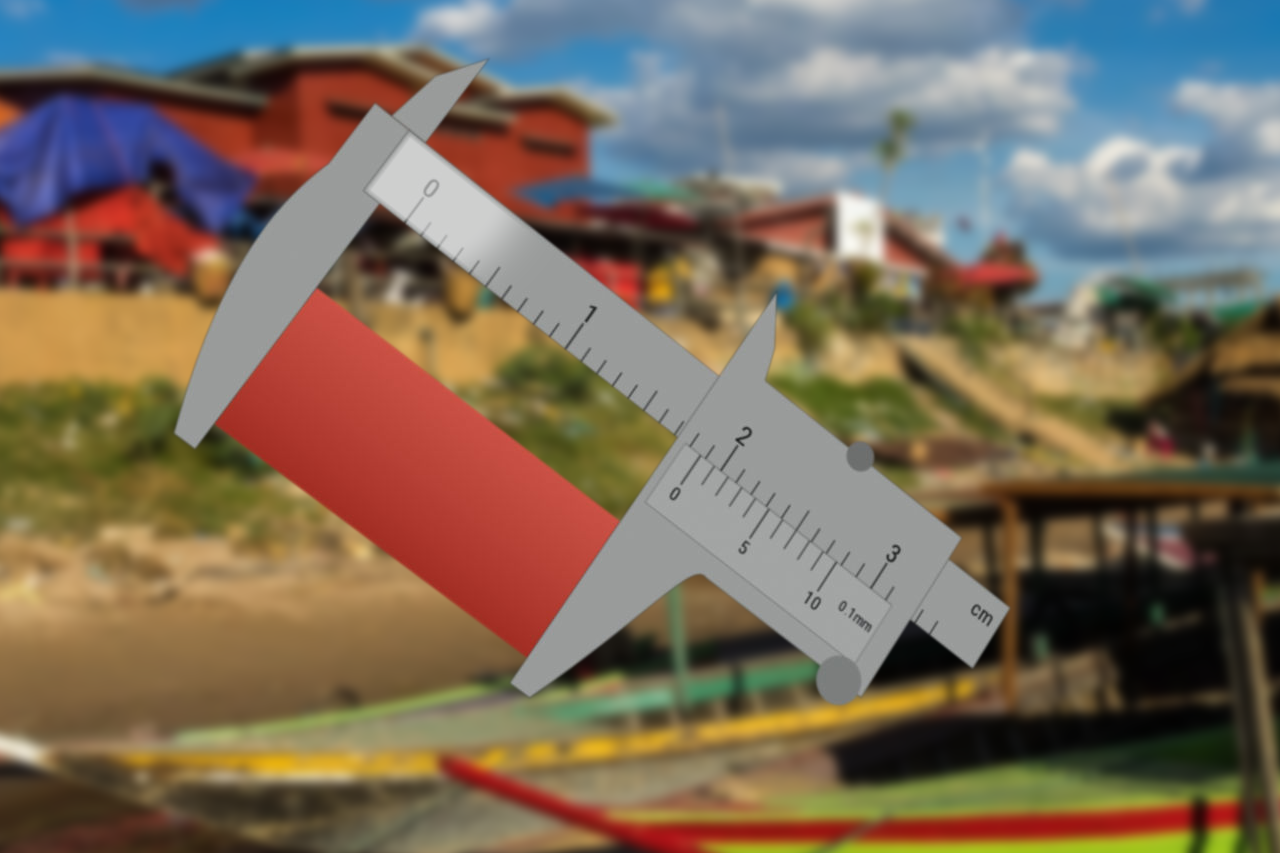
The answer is 18.7 mm
